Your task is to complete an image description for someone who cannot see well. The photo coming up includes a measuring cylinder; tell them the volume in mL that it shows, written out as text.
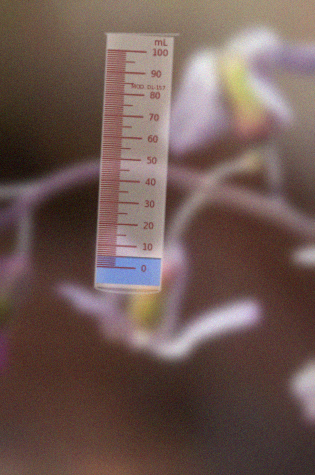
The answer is 5 mL
